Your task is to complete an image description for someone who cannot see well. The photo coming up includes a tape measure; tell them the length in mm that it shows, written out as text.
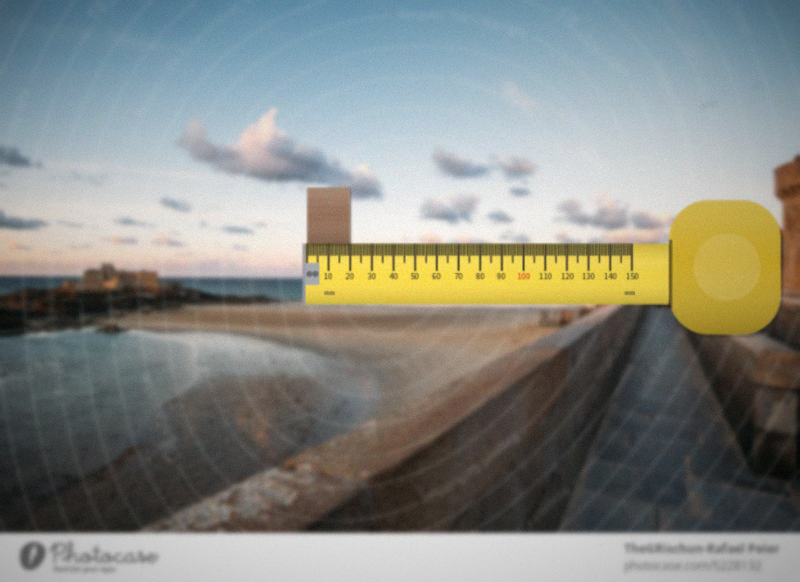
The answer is 20 mm
